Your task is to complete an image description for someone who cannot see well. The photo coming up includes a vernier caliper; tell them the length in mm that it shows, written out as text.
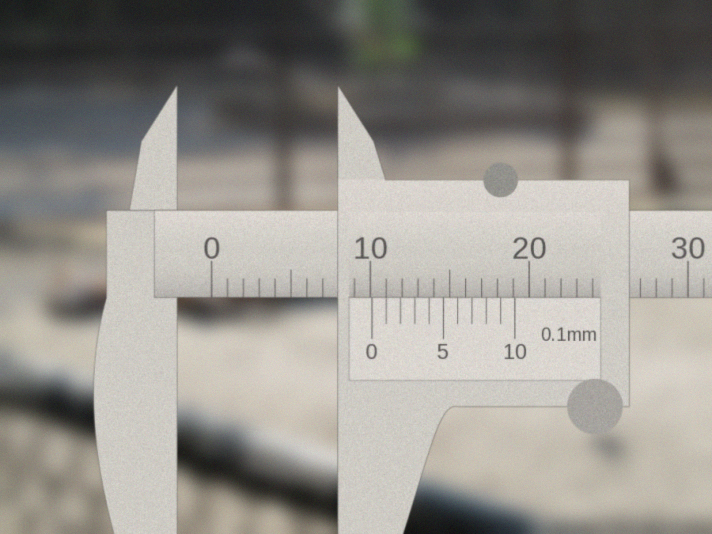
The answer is 10.1 mm
